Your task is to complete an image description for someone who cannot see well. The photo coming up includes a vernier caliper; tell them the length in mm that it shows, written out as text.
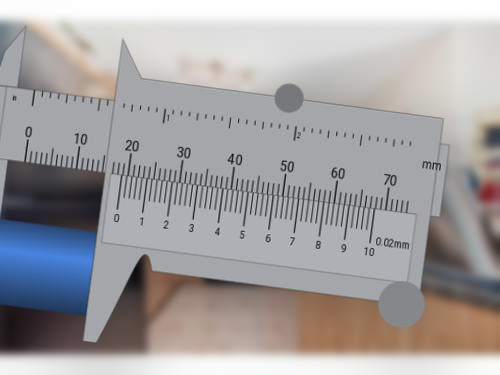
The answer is 18.8 mm
